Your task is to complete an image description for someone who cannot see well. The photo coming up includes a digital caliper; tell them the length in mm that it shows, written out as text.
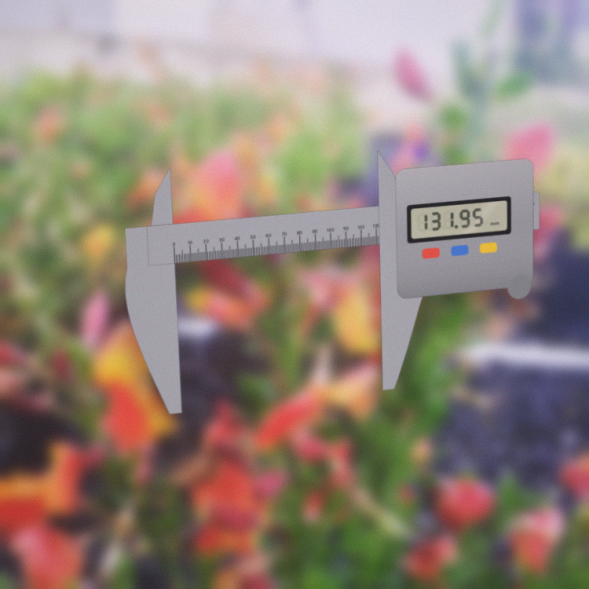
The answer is 131.95 mm
